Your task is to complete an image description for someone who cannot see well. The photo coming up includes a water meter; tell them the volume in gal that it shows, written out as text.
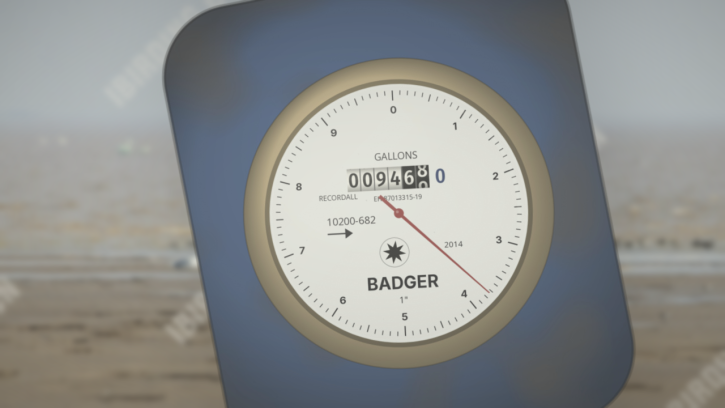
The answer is 94683.7 gal
